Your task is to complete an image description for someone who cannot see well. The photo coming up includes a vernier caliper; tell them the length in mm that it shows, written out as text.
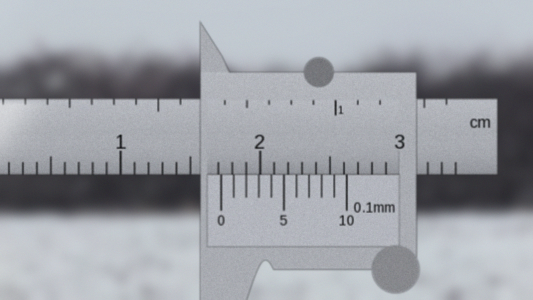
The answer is 17.2 mm
